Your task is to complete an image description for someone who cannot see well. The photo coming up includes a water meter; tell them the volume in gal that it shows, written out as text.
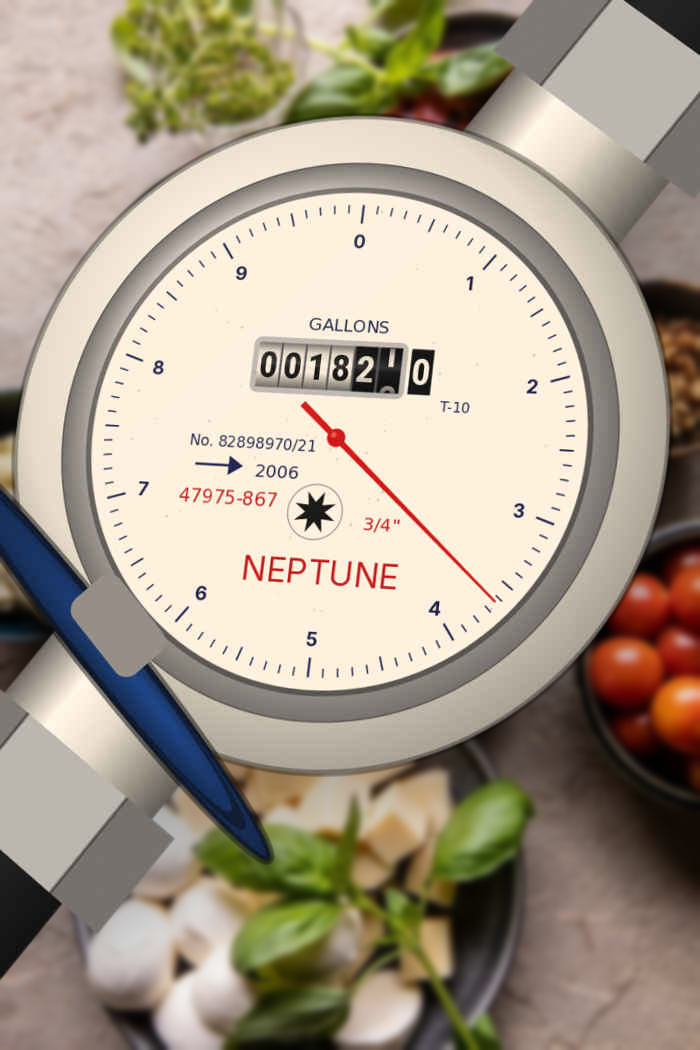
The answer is 18213.6 gal
